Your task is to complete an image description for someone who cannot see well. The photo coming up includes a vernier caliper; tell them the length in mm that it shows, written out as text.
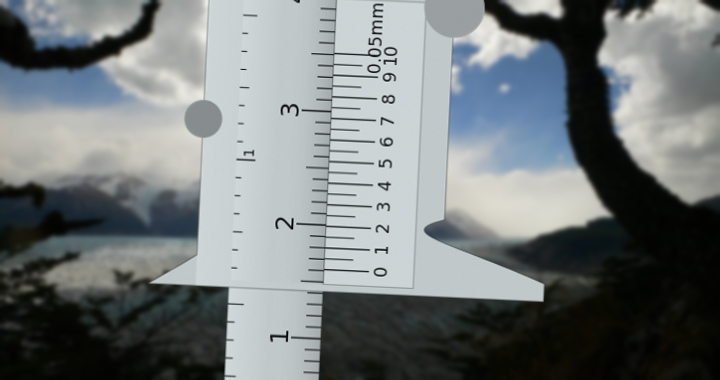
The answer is 16.1 mm
